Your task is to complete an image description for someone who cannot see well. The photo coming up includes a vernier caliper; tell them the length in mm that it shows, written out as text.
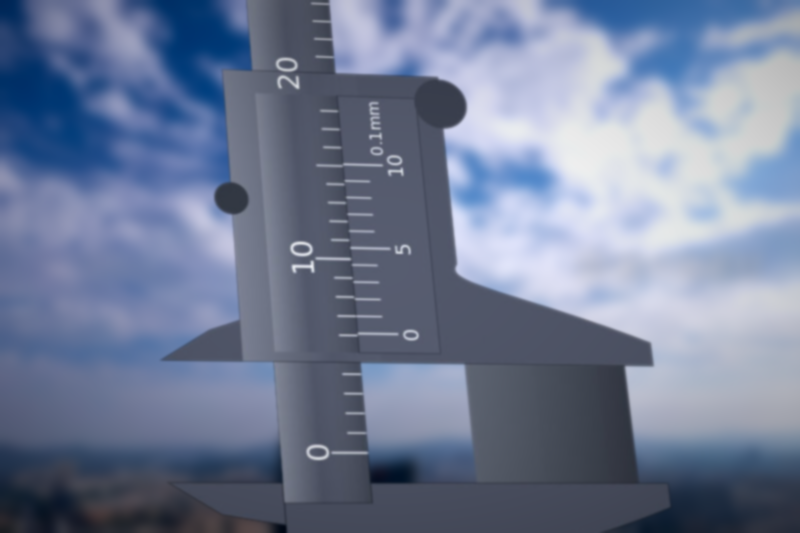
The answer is 6.1 mm
